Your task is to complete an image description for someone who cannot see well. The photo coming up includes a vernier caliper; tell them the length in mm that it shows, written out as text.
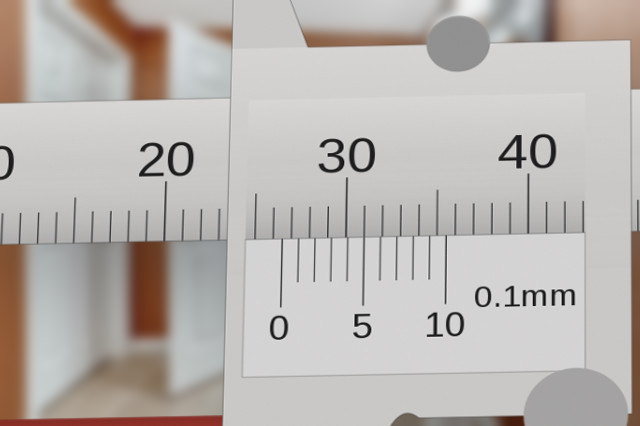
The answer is 26.5 mm
